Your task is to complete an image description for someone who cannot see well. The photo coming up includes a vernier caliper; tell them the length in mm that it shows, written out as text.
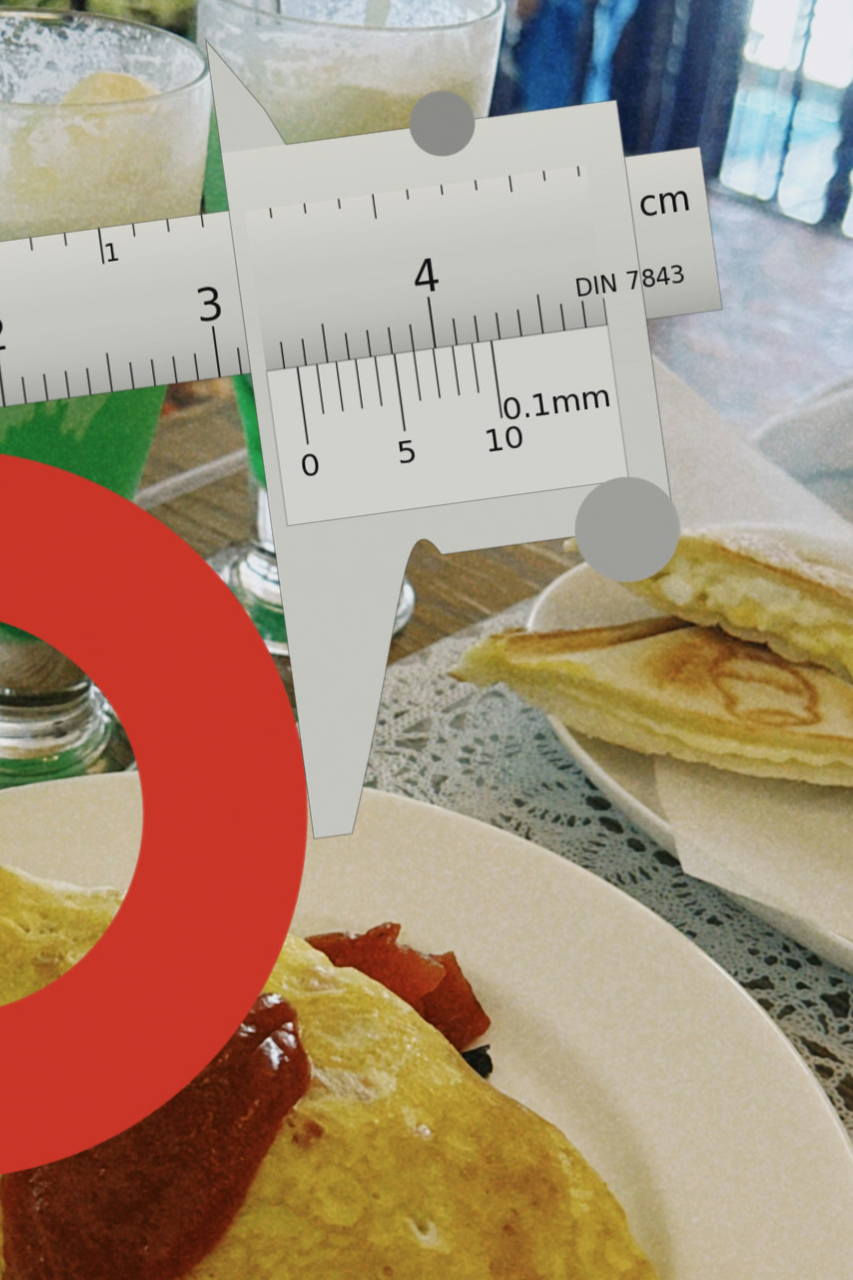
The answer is 33.6 mm
